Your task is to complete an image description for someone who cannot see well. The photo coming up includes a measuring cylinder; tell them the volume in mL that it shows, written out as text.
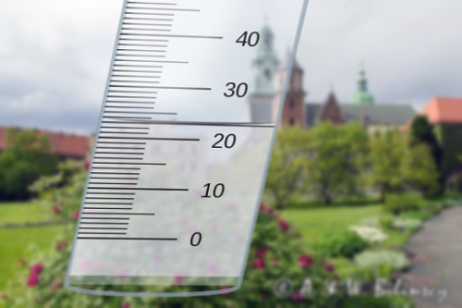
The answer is 23 mL
